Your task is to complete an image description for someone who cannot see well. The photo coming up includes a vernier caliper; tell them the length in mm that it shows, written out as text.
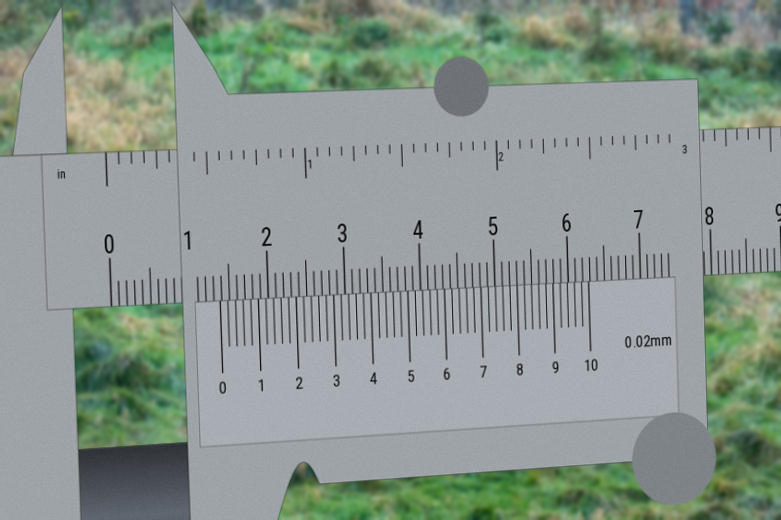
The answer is 13.8 mm
